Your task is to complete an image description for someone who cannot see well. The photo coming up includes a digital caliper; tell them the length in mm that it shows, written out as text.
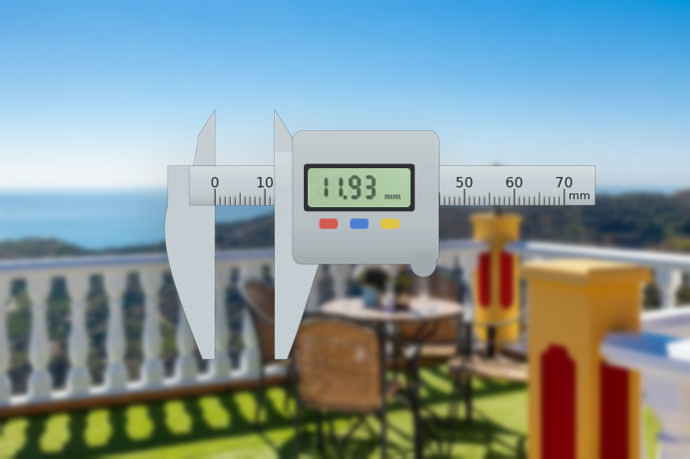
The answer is 11.93 mm
